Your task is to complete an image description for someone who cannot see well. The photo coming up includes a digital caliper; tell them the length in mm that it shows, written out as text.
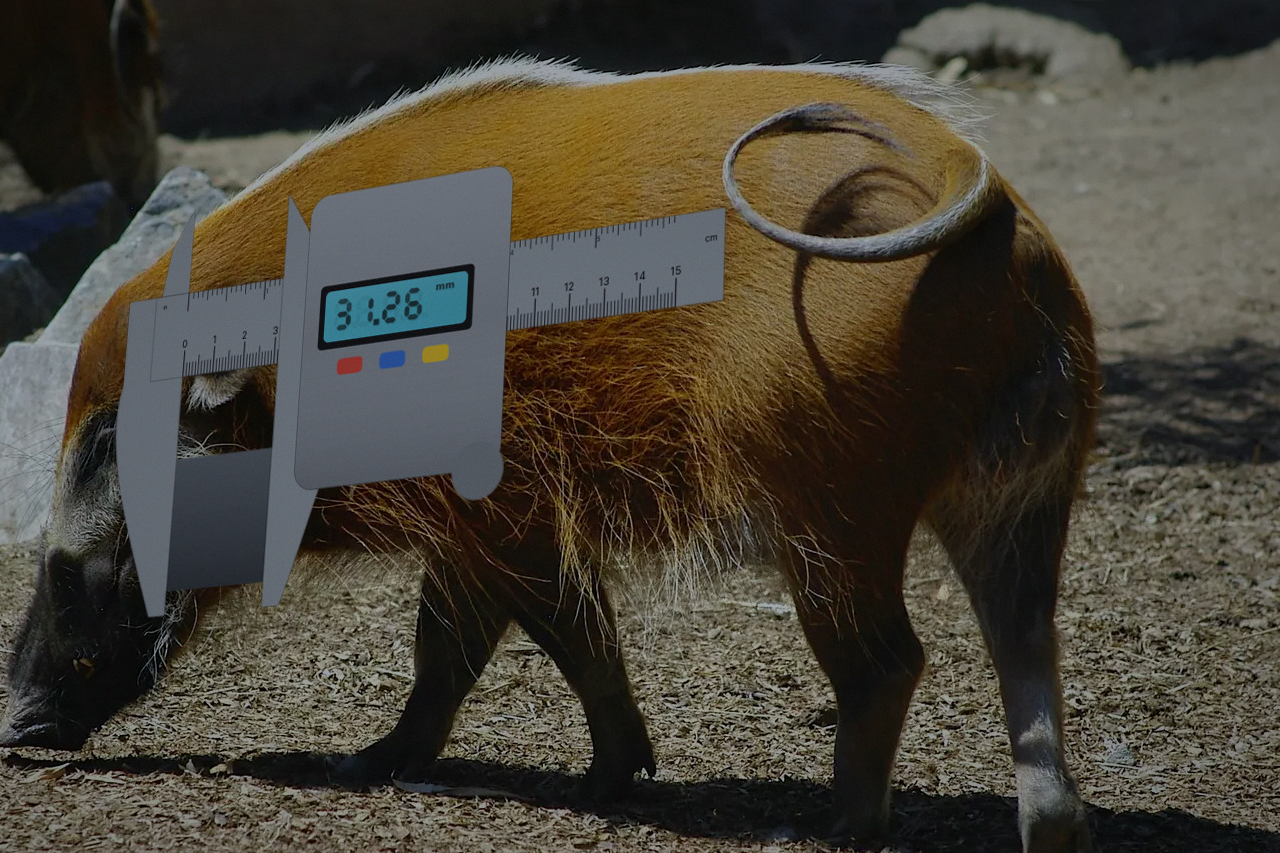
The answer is 31.26 mm
